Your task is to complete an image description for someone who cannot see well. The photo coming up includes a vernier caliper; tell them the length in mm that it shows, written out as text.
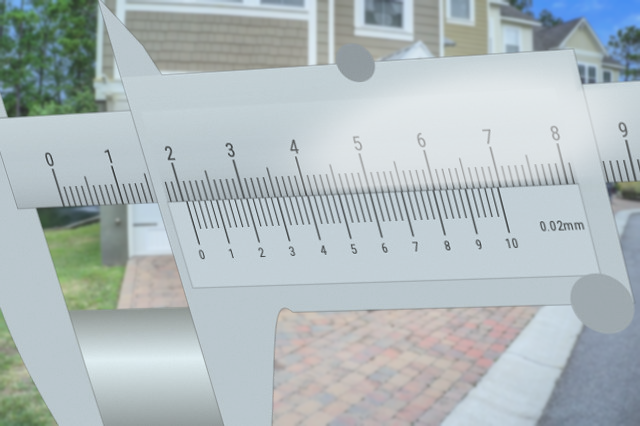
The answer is 20.6 mm
